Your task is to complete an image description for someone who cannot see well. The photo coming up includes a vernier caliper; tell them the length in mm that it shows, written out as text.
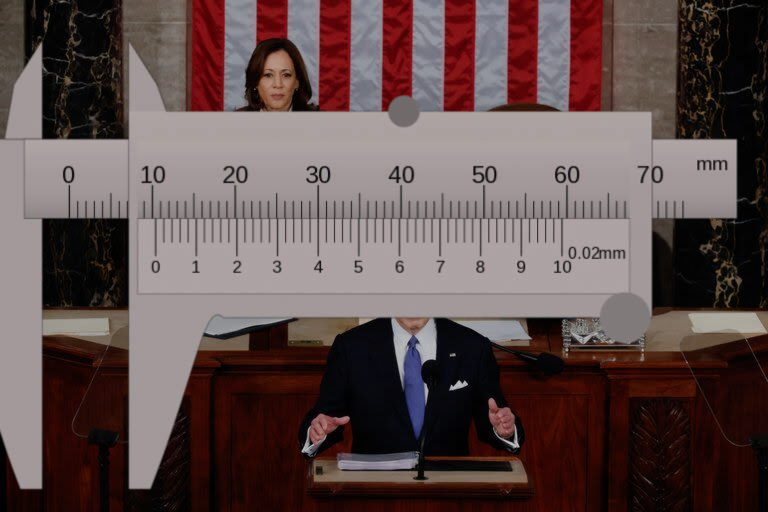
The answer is 10.4 mm
